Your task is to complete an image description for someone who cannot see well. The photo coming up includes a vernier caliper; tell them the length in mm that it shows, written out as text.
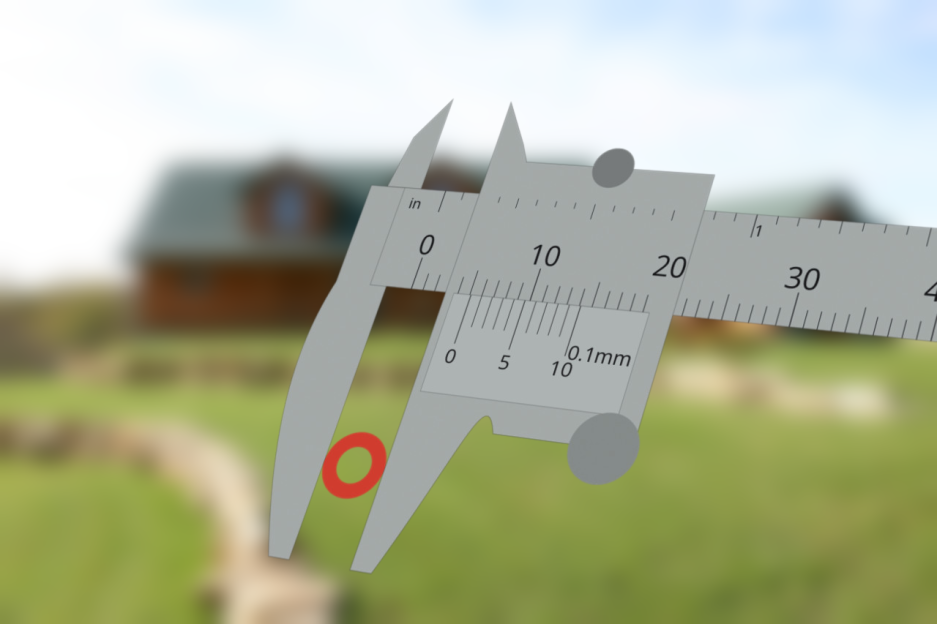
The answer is 5.1 mm
